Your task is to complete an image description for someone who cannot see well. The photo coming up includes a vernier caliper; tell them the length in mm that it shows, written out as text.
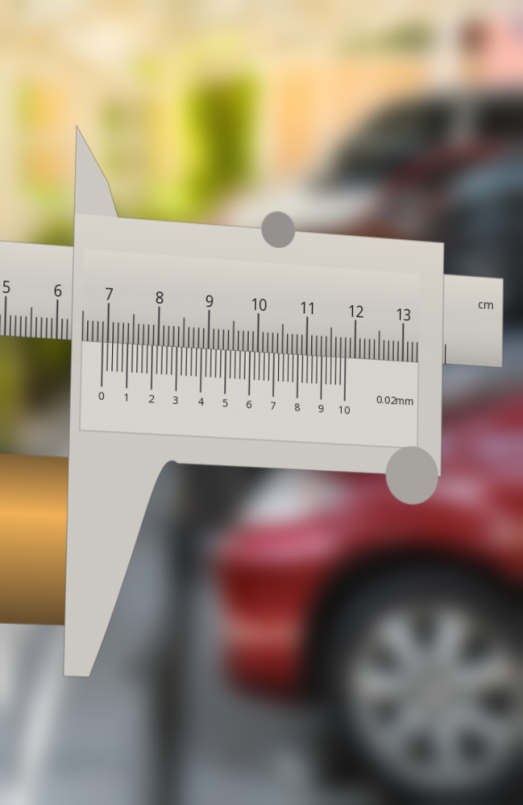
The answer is 69.0 mm
